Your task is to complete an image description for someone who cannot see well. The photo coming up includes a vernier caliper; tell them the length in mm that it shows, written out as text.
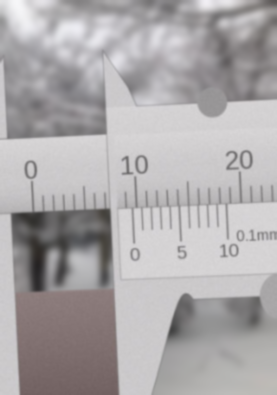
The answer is 9.6 mm
